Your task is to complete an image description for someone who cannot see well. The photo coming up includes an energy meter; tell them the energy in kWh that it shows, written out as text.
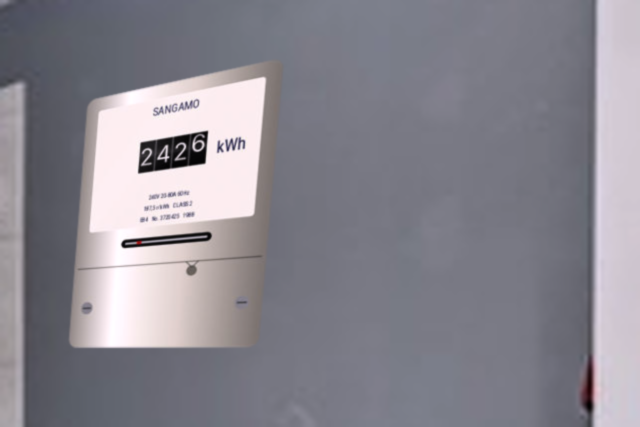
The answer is 2426 kWh
